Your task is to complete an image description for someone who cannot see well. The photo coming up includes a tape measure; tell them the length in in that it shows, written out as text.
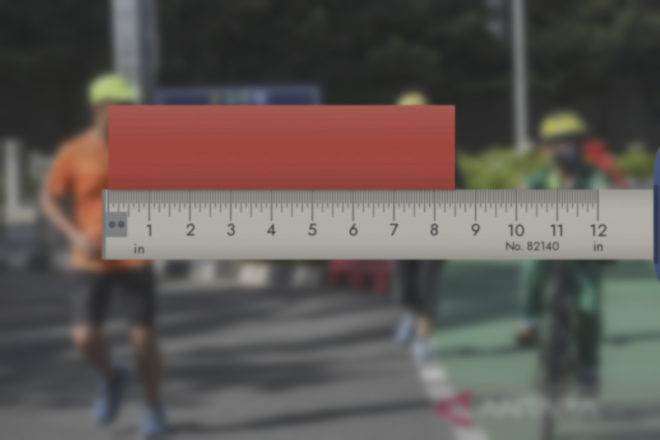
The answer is 8.5 in
